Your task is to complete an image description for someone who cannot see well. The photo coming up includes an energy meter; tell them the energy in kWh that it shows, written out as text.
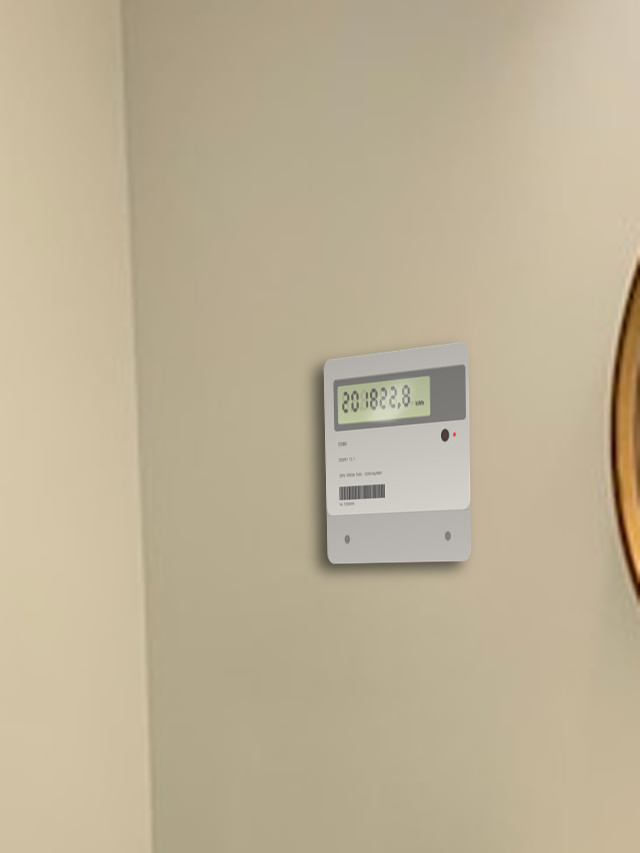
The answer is 201822.8 kWh
